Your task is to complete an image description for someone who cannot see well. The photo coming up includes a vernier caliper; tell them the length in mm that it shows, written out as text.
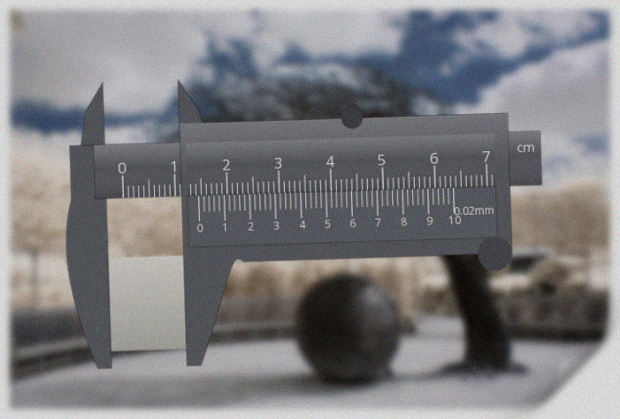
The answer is 14.5 mm
